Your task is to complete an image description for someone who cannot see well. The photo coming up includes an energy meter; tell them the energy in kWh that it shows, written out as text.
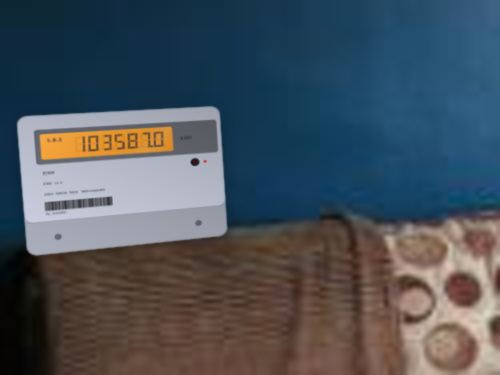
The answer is 103587.0 kWh
